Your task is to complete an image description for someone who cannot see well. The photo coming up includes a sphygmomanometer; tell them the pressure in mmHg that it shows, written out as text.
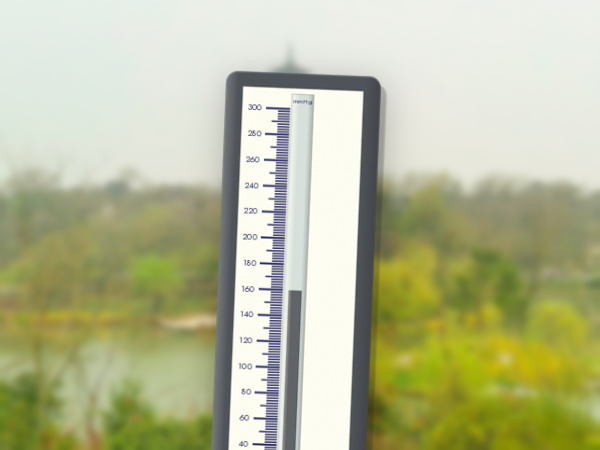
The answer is 160 mmHg
